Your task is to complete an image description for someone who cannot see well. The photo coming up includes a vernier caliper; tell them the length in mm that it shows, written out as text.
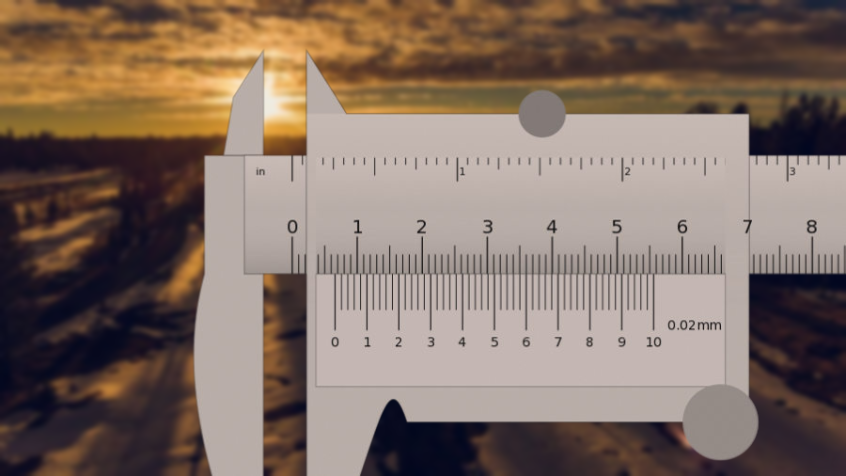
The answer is 6.6 mm
